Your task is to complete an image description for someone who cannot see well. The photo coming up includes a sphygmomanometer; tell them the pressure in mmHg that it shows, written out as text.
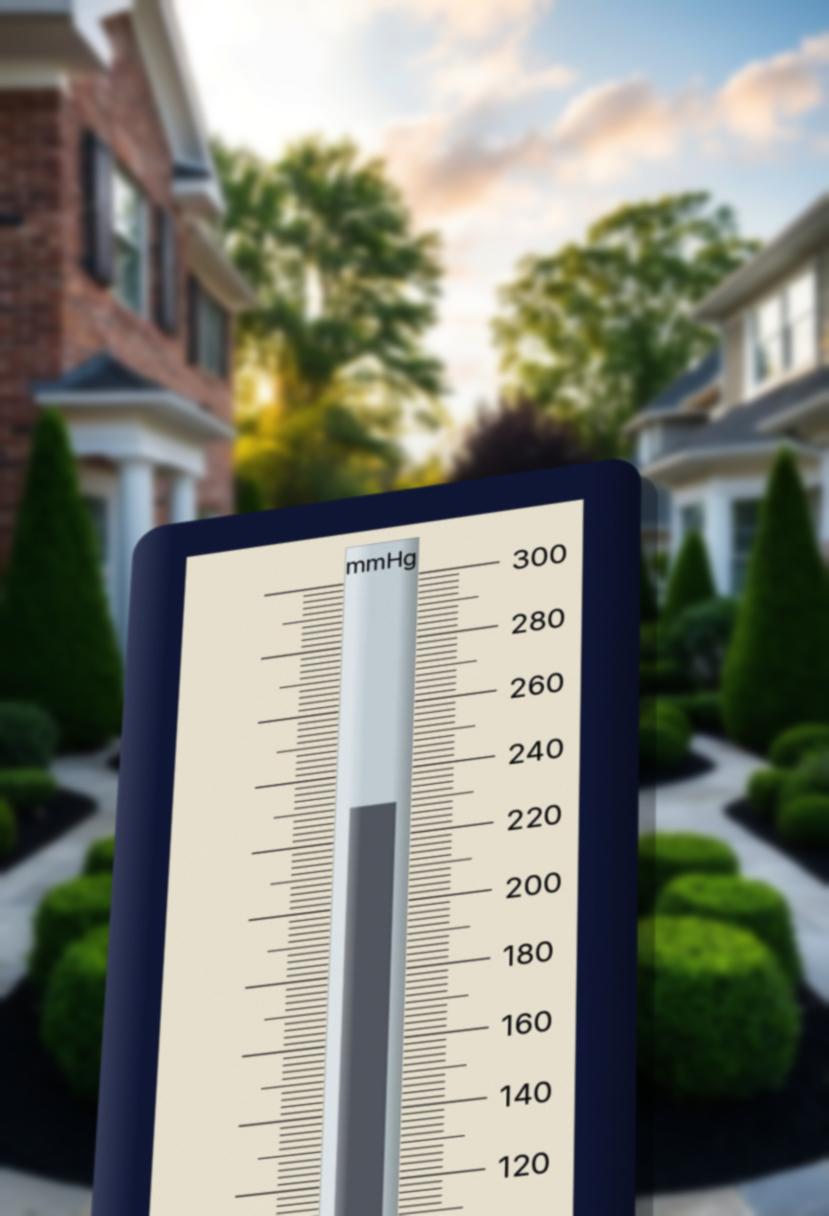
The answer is 230 mmHg
